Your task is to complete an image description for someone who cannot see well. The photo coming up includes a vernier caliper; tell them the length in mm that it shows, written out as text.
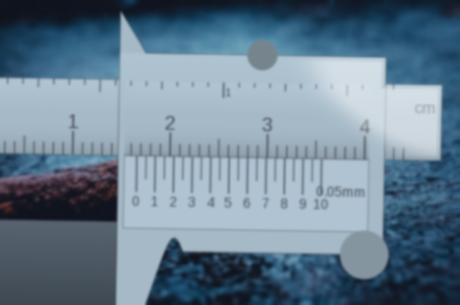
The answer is 16.6 mm
